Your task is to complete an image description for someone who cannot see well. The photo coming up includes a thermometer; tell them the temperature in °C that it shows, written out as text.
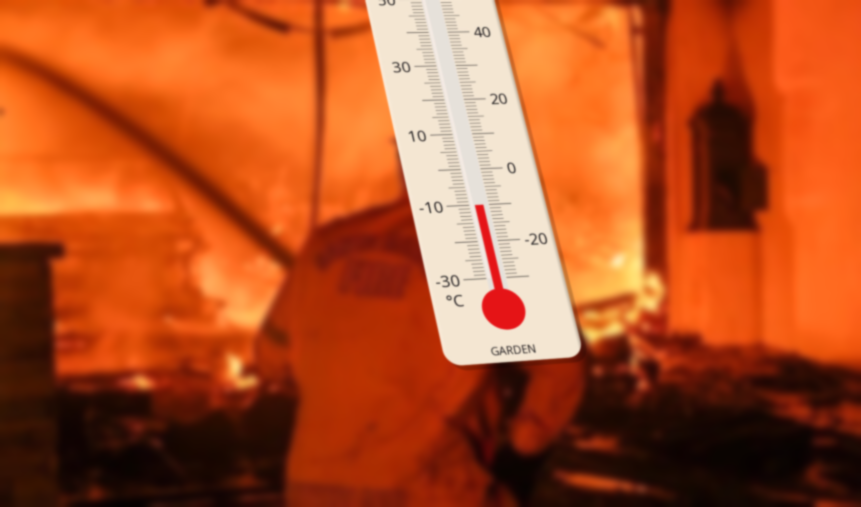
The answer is -10 °C
